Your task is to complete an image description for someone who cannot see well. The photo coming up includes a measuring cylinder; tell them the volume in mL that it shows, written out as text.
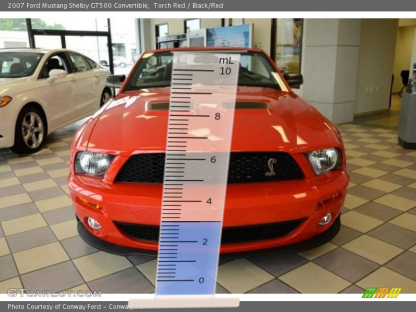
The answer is 3 mL
